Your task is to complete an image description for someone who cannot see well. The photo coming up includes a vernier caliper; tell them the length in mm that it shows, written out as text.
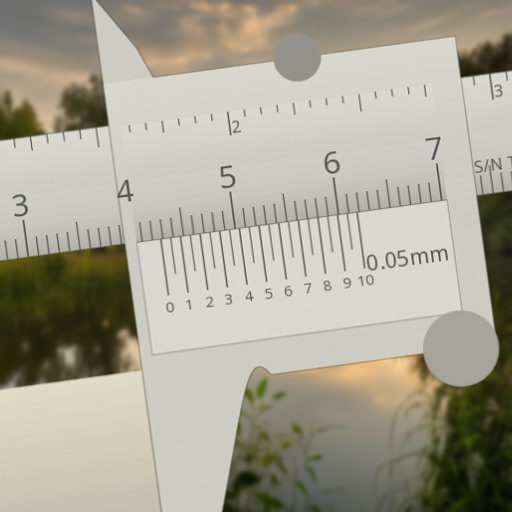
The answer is 42.8 mm
